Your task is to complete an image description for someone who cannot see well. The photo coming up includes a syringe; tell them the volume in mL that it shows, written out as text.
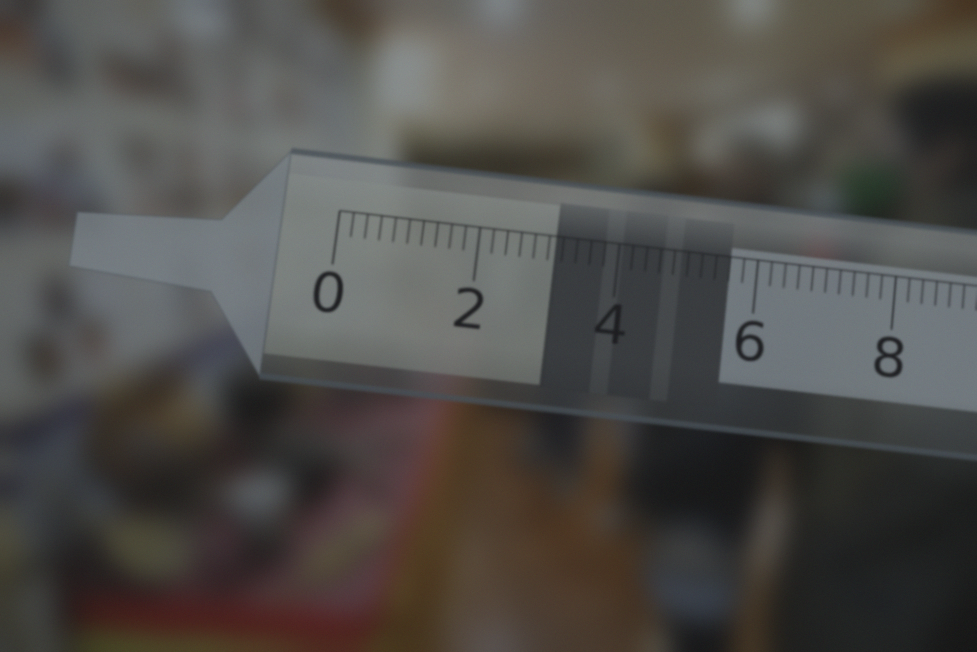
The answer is 3.1 mL
